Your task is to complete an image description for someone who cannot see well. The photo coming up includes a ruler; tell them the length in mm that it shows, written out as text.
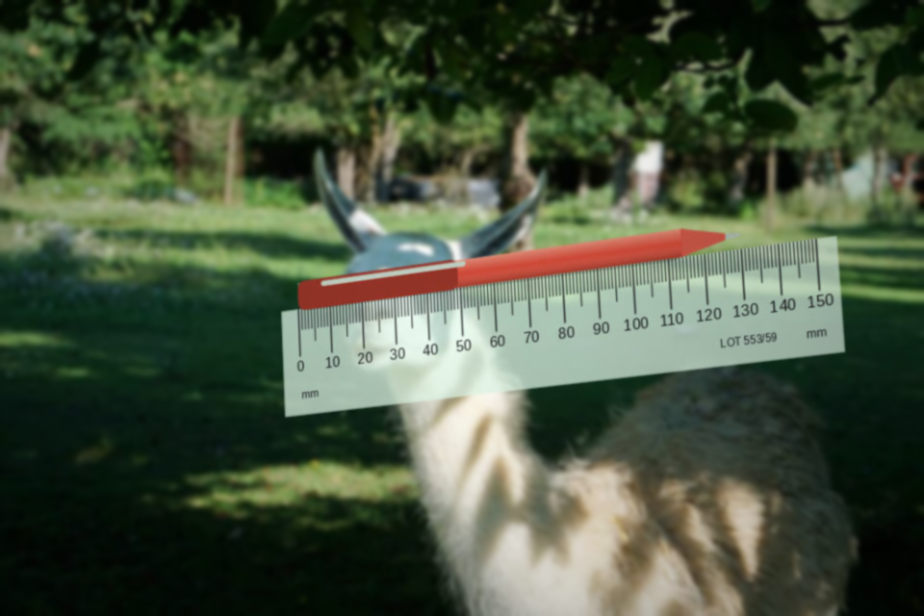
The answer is 130 mm
